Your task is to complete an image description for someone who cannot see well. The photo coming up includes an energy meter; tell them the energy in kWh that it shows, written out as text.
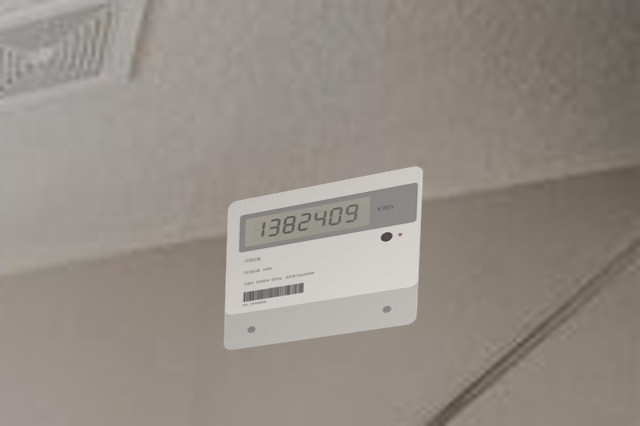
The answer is 1382409 kWh
